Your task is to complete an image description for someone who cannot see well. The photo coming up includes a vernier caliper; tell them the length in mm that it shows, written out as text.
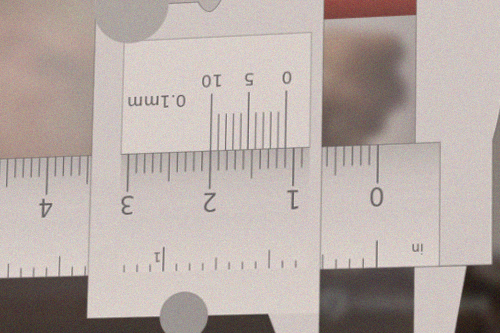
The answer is 11.0 mm
